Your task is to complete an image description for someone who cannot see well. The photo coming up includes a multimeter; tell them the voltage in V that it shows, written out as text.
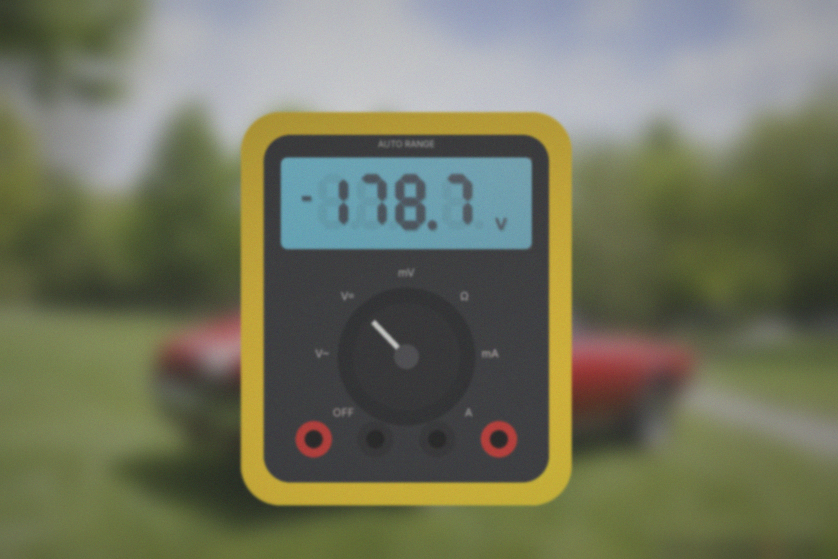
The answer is -178.7 V
